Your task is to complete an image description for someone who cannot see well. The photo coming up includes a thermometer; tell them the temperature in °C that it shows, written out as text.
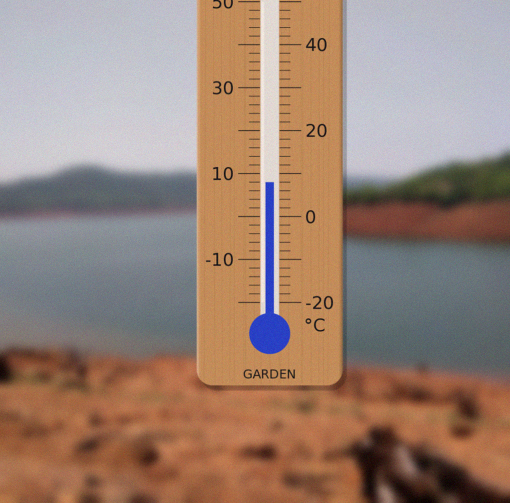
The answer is 8 °C
